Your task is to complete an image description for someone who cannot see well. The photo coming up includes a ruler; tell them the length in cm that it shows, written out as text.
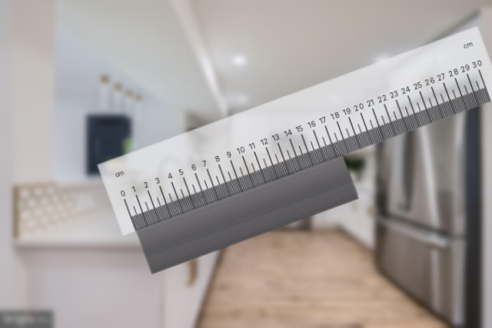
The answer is 17.5 cm
